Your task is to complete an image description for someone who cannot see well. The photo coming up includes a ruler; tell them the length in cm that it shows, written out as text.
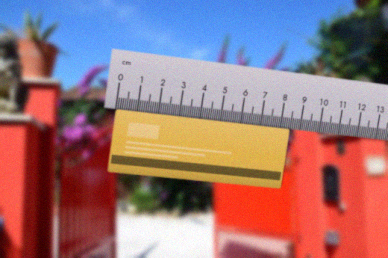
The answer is 8.5 cm
